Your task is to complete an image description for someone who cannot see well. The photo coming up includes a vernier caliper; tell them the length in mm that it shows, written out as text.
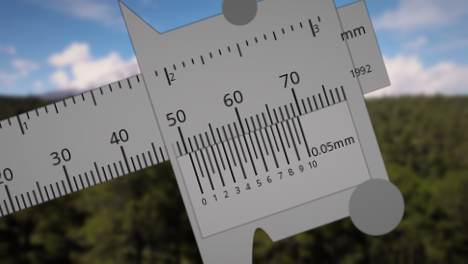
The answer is 50.4 mm
